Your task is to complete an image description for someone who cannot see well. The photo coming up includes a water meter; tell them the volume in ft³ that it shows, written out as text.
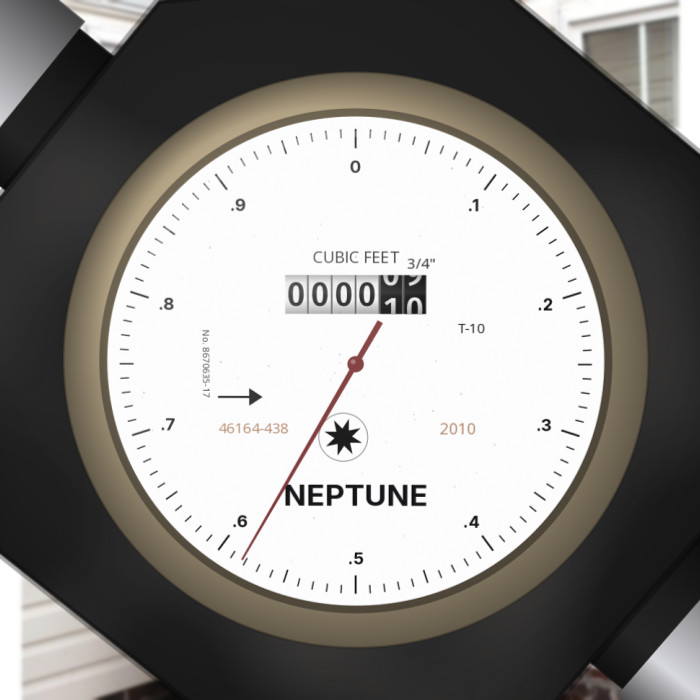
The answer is 9.58 ft³
